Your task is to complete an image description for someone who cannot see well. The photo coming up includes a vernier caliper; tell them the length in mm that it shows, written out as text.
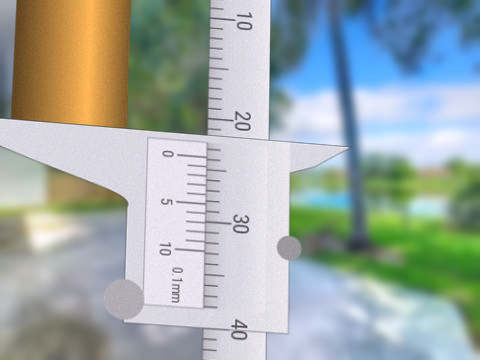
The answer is 23.8 mm
